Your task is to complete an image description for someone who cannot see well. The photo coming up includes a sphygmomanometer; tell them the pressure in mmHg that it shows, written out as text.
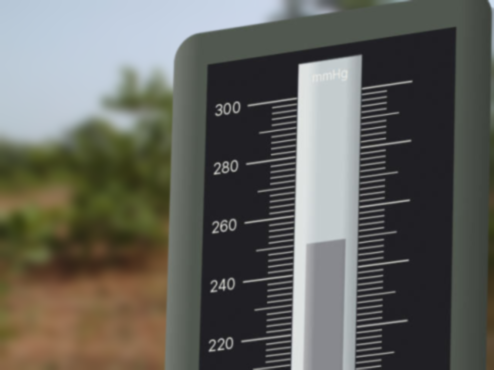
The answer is 250 mmHg
